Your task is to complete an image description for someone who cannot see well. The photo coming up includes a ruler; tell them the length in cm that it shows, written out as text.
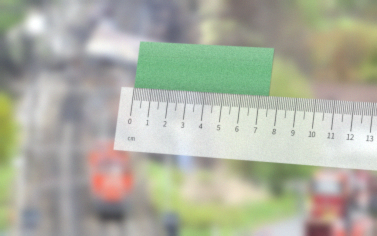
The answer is 7.5 cm
